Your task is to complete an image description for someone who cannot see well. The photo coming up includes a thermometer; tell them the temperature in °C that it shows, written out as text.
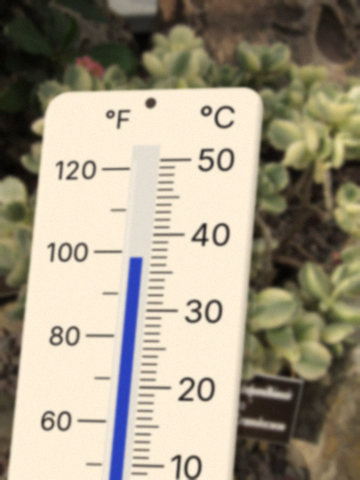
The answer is 37 °C
